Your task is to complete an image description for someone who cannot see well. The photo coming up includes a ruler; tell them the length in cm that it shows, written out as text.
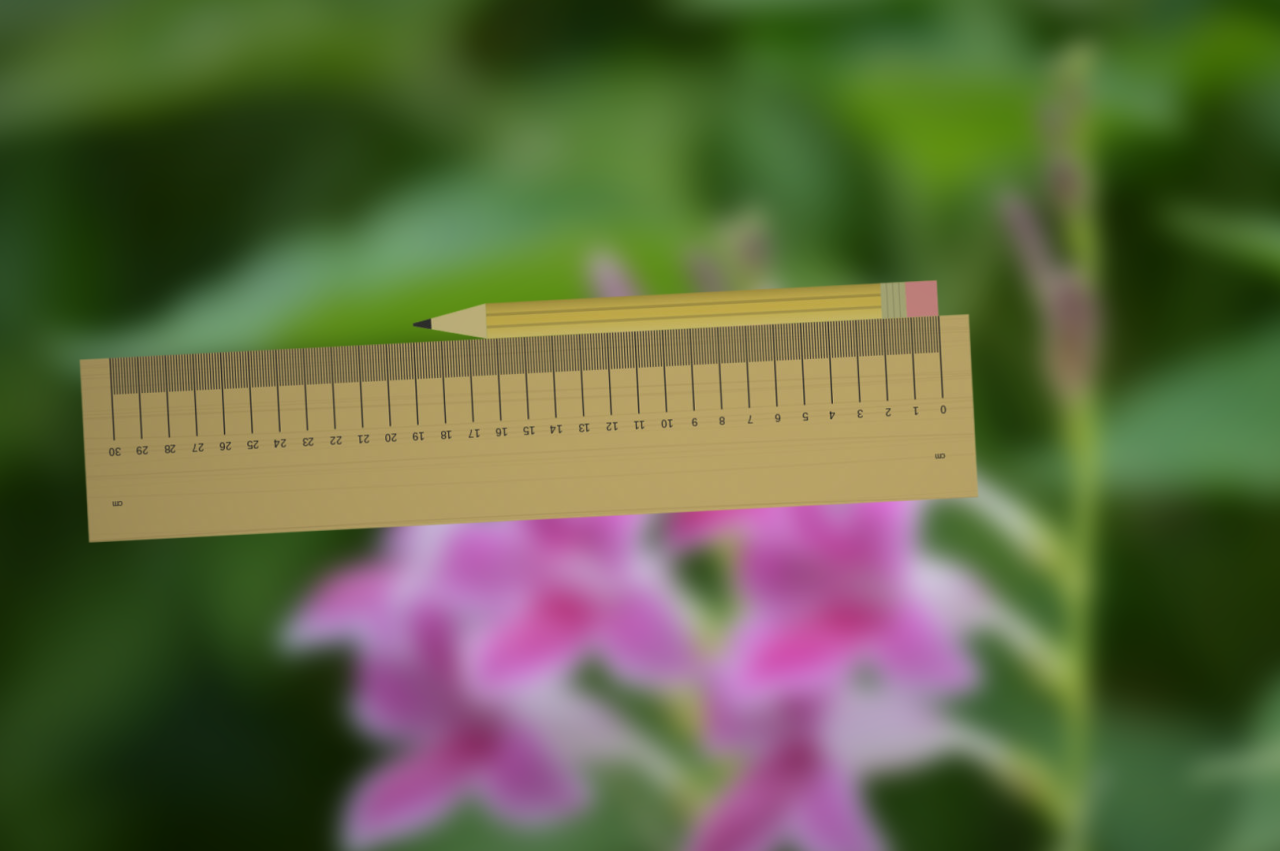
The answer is 19 cm
